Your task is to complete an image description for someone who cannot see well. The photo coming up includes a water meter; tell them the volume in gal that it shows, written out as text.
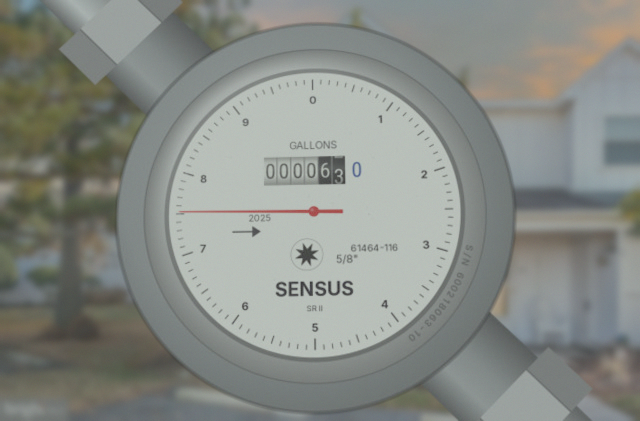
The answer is 627.5 gal
